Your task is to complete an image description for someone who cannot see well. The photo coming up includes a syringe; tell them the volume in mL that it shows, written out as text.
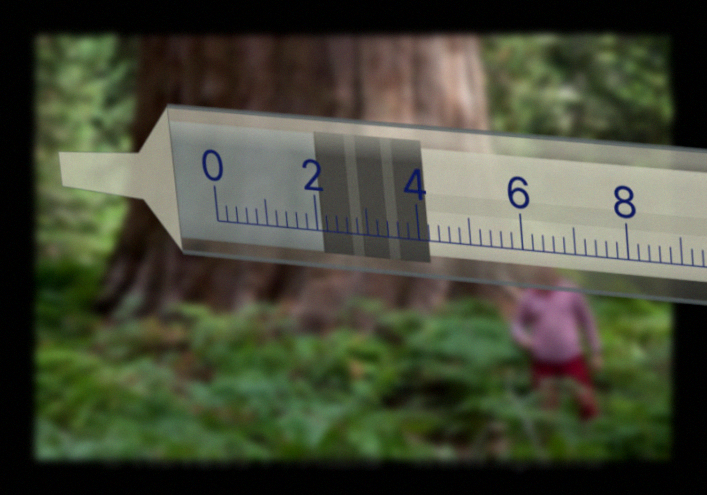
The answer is 2.1 mL
